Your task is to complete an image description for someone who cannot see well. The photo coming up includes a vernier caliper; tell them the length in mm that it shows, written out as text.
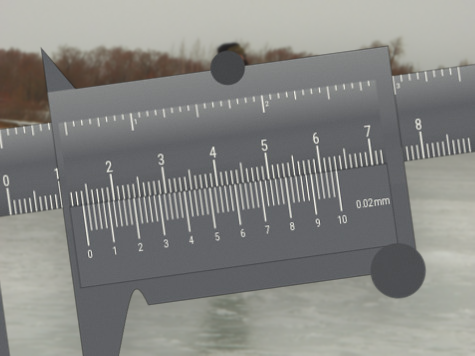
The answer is 14.0 mm
